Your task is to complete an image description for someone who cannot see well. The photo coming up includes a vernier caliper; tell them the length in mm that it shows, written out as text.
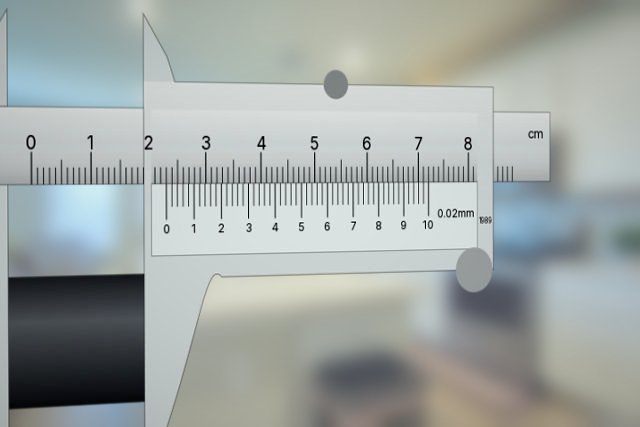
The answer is 23.0 mm
